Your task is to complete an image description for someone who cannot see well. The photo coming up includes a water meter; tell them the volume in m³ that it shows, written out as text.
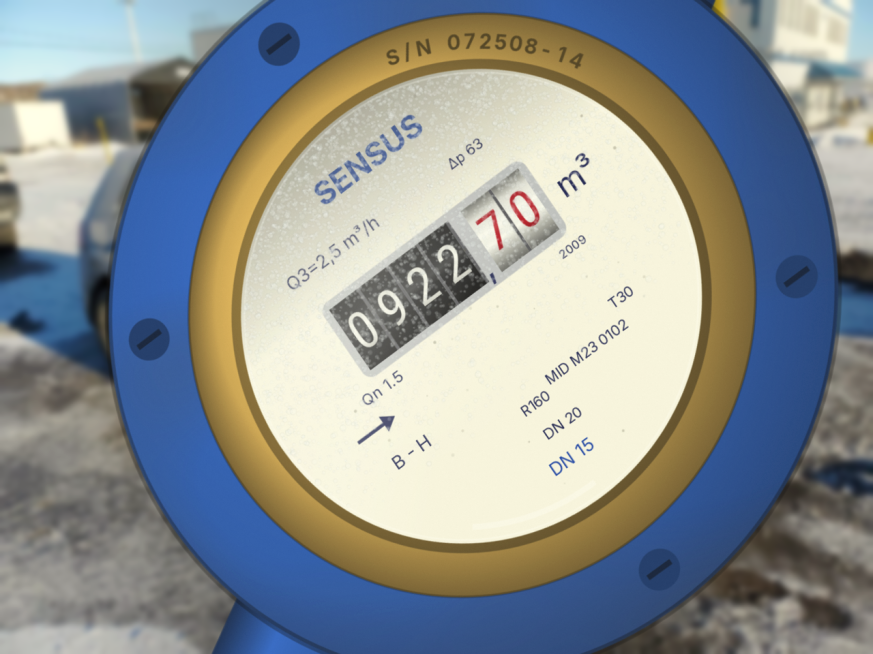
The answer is 922.70 m³
